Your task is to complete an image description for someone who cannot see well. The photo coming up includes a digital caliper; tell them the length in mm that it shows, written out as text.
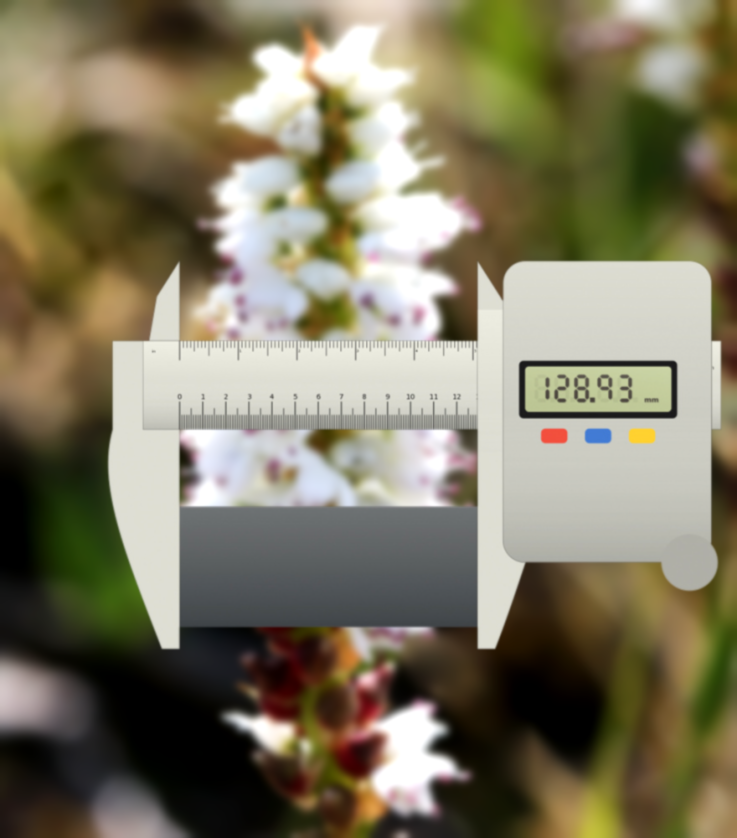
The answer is 128.93 mm
